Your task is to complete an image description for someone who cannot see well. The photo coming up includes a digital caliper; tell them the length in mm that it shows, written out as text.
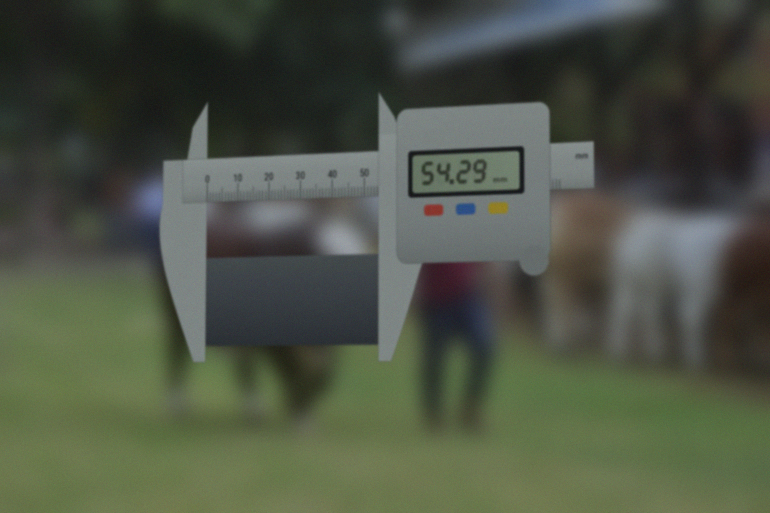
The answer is 54.29 mm
